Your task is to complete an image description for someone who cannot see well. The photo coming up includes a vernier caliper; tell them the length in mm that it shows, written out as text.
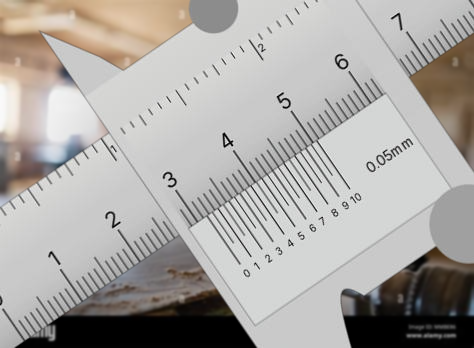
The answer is 31.6 mm
